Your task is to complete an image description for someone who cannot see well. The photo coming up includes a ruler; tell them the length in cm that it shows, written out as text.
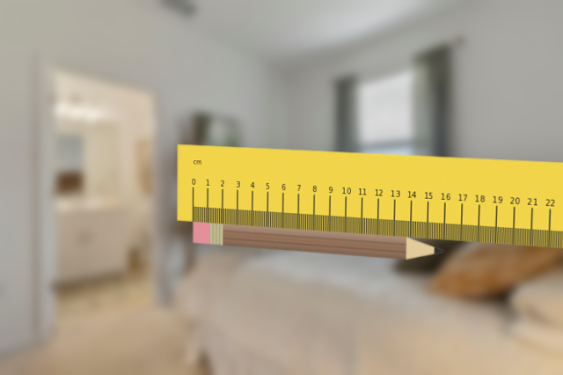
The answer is 16 cm
